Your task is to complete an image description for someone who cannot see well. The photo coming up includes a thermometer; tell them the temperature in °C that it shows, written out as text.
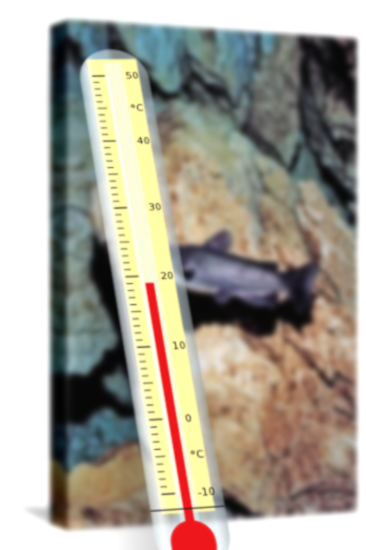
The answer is 19 °C
